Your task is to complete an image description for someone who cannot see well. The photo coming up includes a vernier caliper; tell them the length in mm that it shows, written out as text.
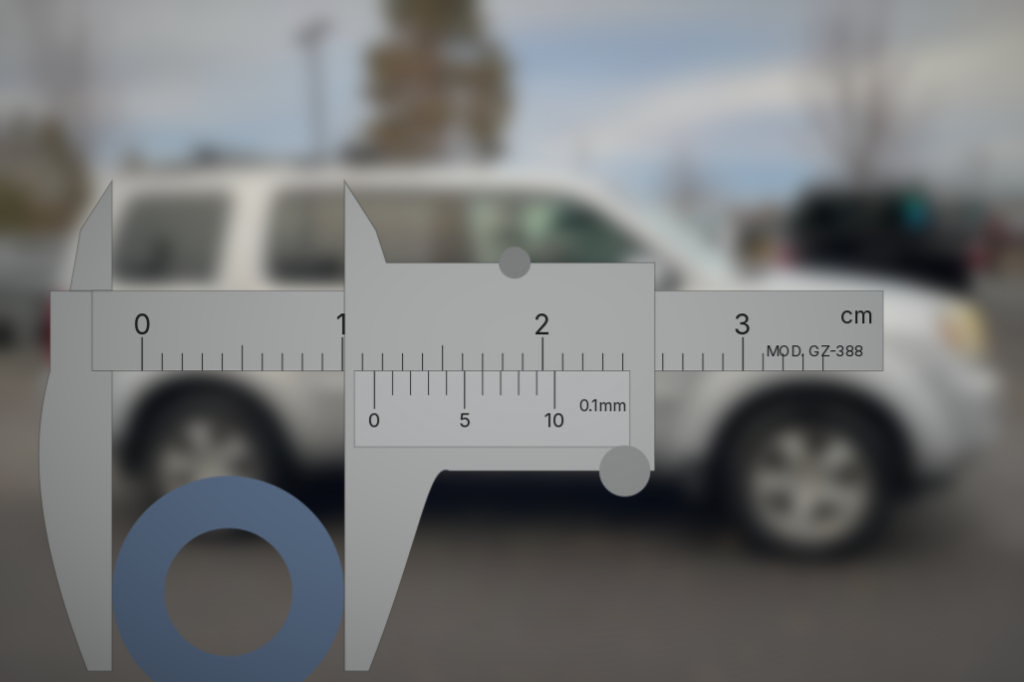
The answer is 11.6 mm
